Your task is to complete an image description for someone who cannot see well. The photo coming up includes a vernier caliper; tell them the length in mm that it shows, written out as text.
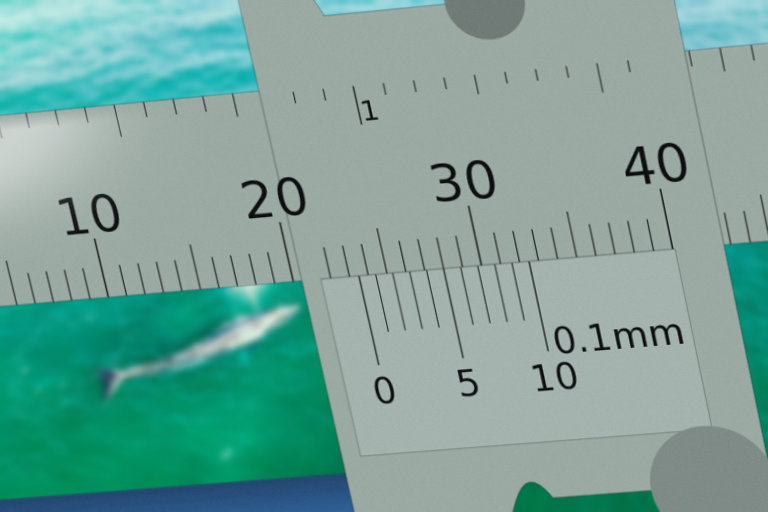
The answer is 23.5 mm
